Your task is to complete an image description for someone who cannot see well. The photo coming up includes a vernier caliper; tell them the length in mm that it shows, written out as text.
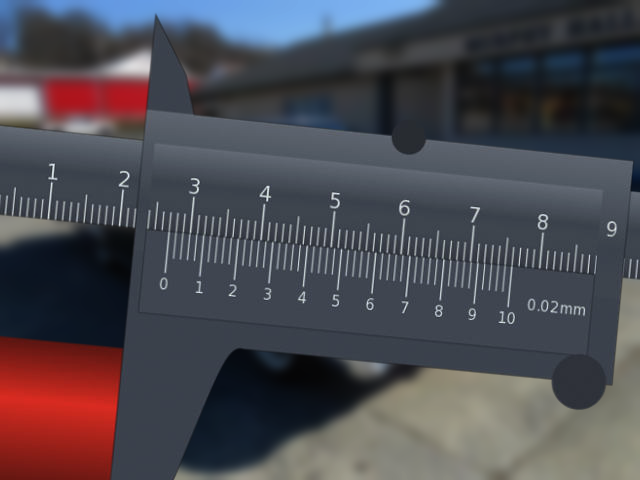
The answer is 27.0 mm
